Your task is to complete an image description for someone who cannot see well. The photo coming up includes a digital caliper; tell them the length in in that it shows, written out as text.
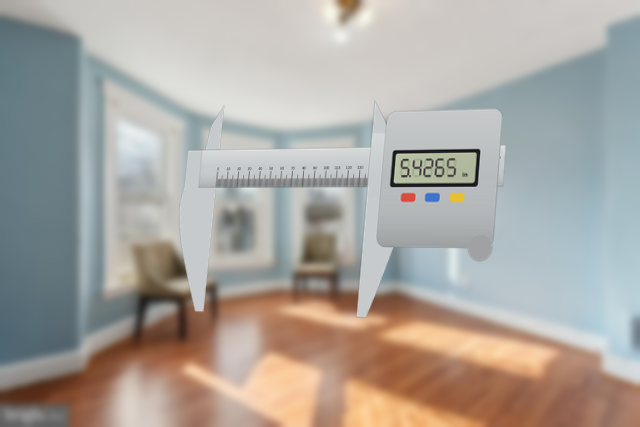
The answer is 5.4265 in
